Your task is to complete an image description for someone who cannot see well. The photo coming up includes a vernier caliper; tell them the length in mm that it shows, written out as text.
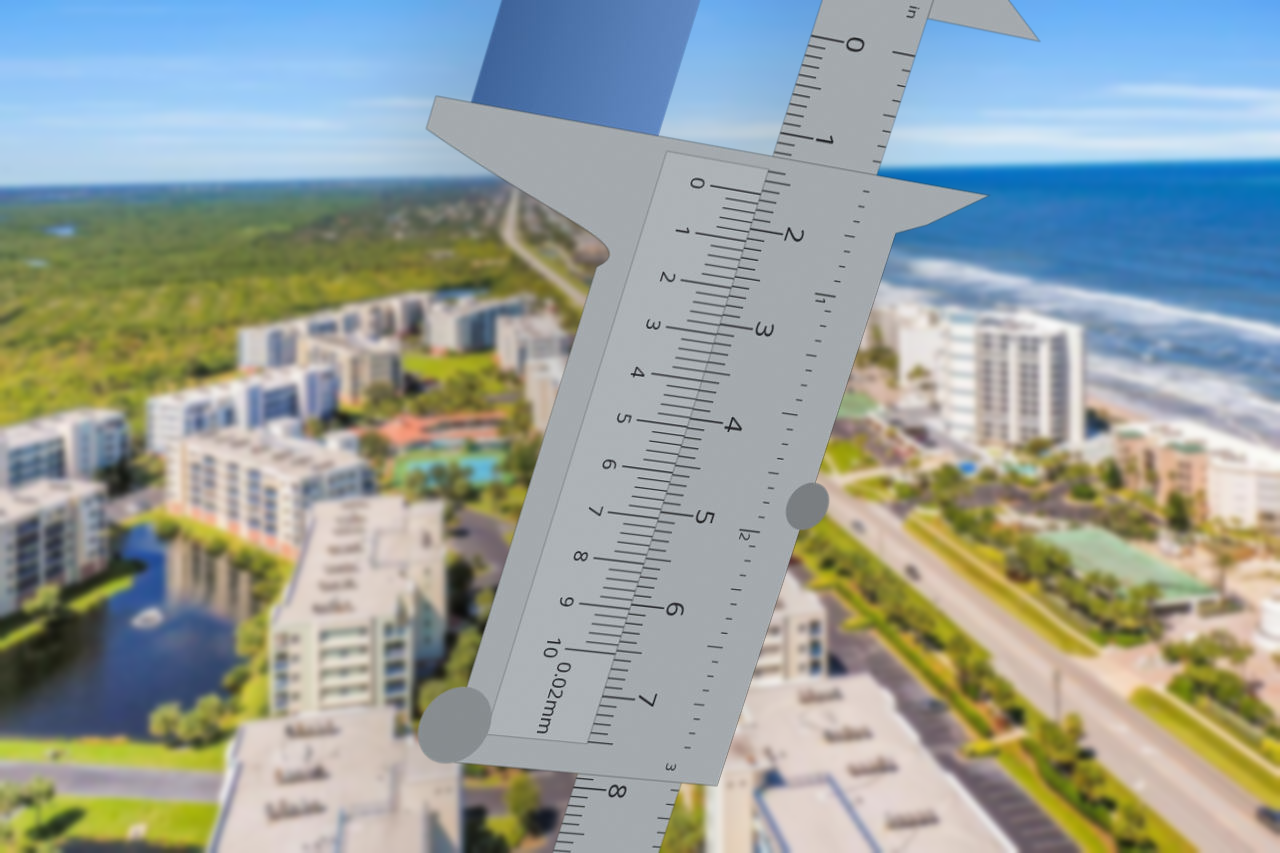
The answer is 16.4 mm
